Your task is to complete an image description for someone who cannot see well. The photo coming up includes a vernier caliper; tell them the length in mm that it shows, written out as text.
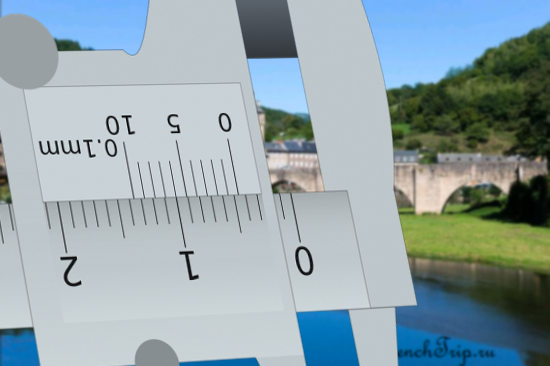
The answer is 4.6 mm
